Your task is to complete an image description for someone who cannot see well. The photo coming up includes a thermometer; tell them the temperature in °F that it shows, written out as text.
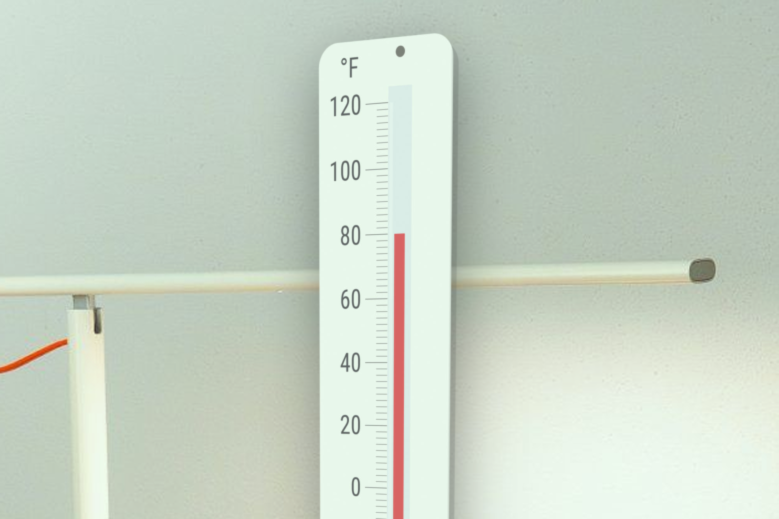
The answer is 80 °F
